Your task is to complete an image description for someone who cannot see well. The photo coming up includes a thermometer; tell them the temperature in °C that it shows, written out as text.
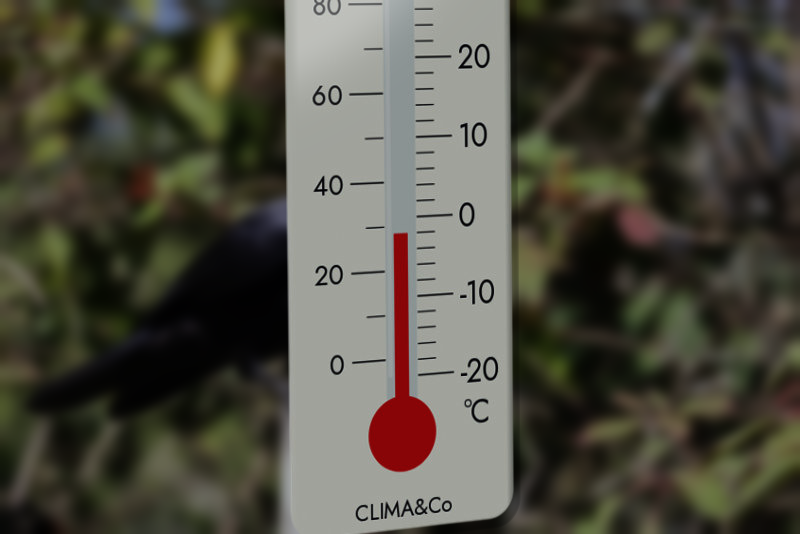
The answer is -2 °C
